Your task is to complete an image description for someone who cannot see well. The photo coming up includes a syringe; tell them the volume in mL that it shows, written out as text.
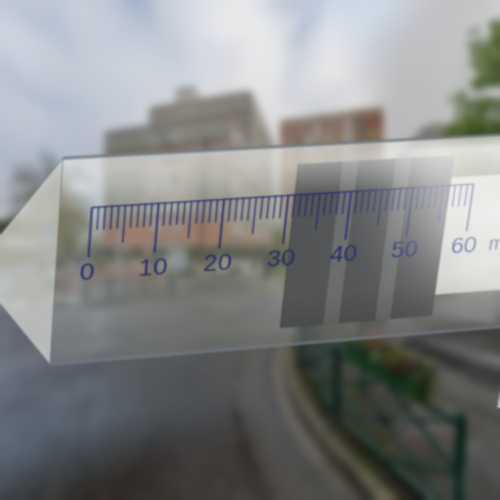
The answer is 31 mL
